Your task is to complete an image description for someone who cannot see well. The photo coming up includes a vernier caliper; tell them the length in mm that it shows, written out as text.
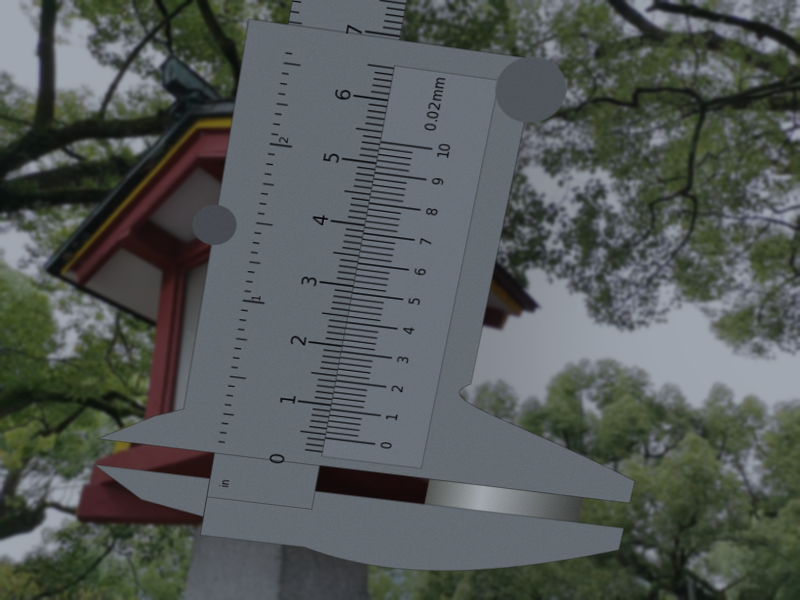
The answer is 4.4 mm
